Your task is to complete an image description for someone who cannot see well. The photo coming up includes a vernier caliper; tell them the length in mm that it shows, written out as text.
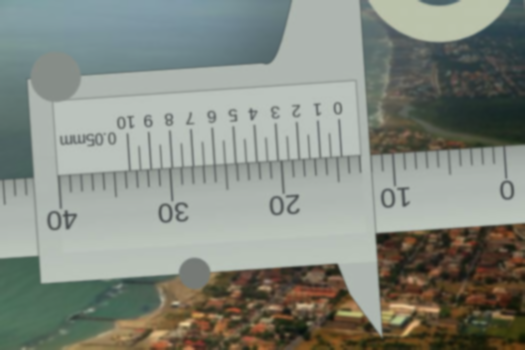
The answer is 14.6 mm
